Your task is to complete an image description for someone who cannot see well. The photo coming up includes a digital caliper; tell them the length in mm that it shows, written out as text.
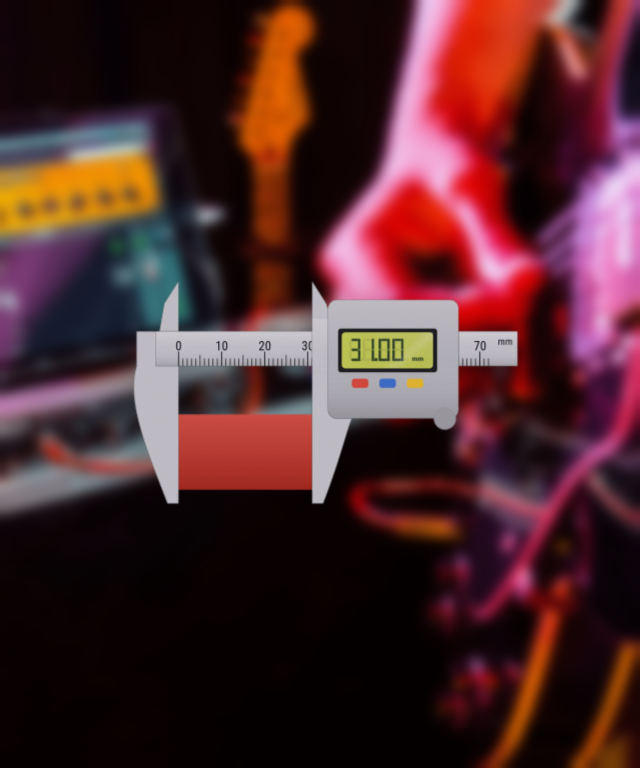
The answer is 31.00 mm
